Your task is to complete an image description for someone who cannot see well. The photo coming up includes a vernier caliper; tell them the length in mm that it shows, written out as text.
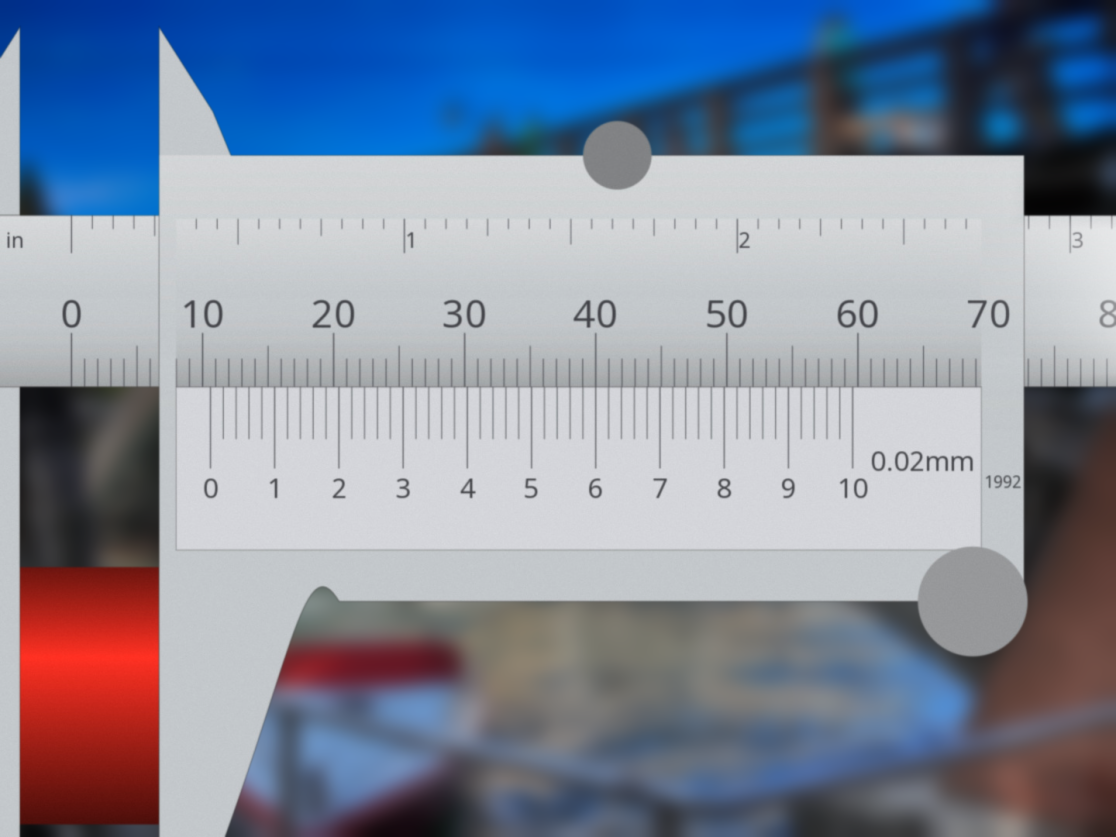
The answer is 10.6 mm
